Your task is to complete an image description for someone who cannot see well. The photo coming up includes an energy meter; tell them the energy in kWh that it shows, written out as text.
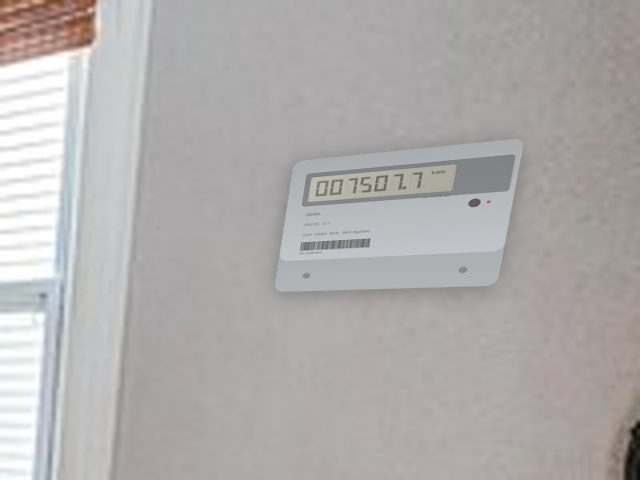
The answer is 7507.7 kWh
